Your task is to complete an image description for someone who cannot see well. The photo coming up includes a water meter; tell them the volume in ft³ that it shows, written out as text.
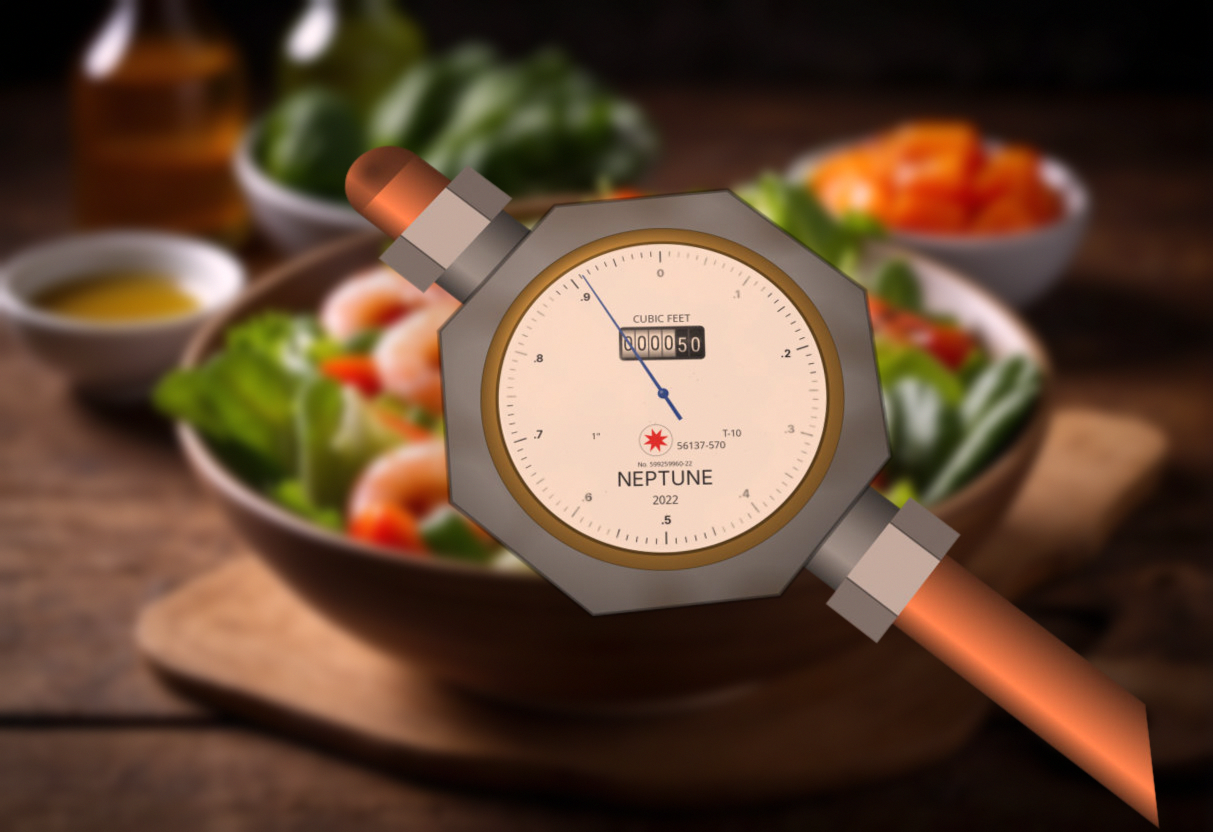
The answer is 49.91 ft³
